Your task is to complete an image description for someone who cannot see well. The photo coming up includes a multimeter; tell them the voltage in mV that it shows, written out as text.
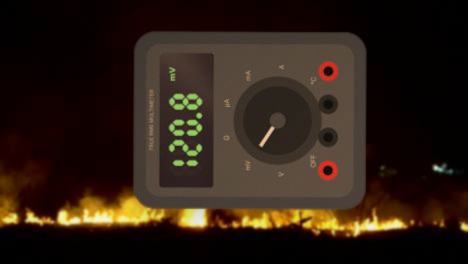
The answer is 120.8 mV
